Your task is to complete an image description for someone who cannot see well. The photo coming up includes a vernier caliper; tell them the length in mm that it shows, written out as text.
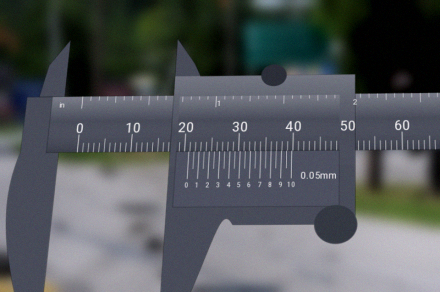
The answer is 20.8 mm
